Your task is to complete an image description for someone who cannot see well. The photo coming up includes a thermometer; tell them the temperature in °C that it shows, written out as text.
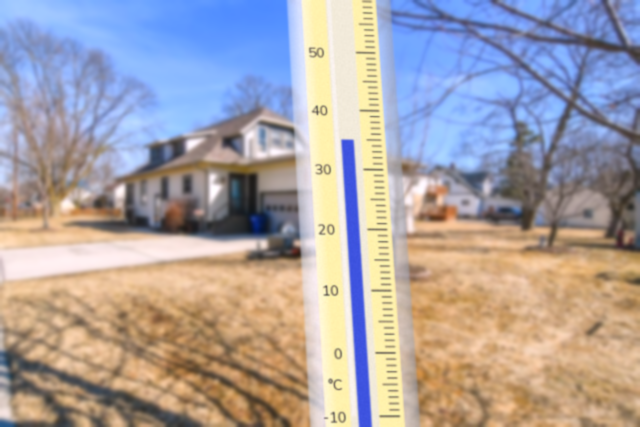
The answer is 35 °C
